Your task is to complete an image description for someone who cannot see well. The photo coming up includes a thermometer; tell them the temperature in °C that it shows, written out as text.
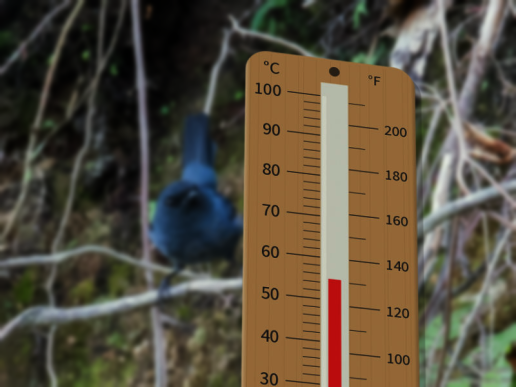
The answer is 55 °C
